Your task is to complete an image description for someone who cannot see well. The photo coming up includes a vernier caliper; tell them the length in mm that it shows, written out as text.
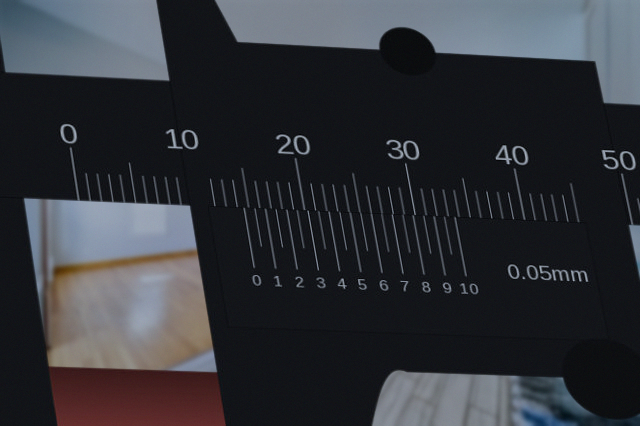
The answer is 14.6 mm
